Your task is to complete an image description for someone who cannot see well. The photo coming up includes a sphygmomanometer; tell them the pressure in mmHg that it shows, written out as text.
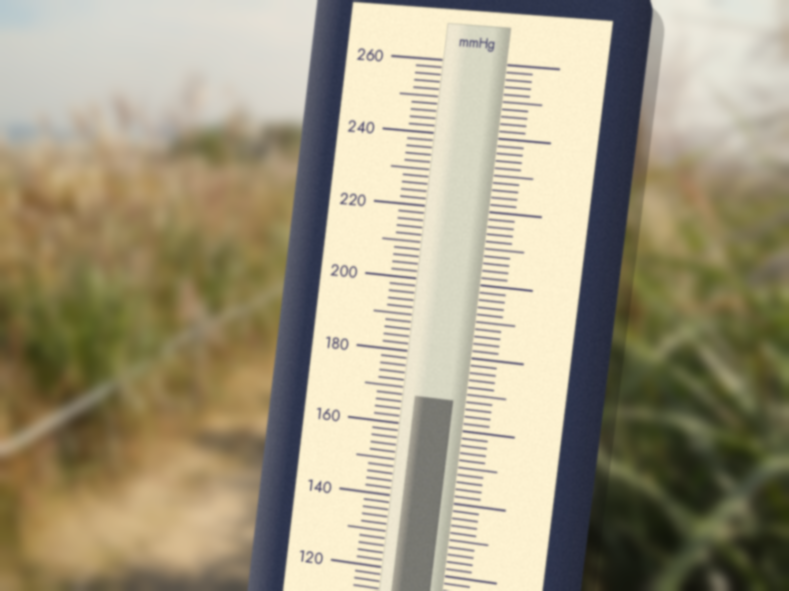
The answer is 168 mmHg
